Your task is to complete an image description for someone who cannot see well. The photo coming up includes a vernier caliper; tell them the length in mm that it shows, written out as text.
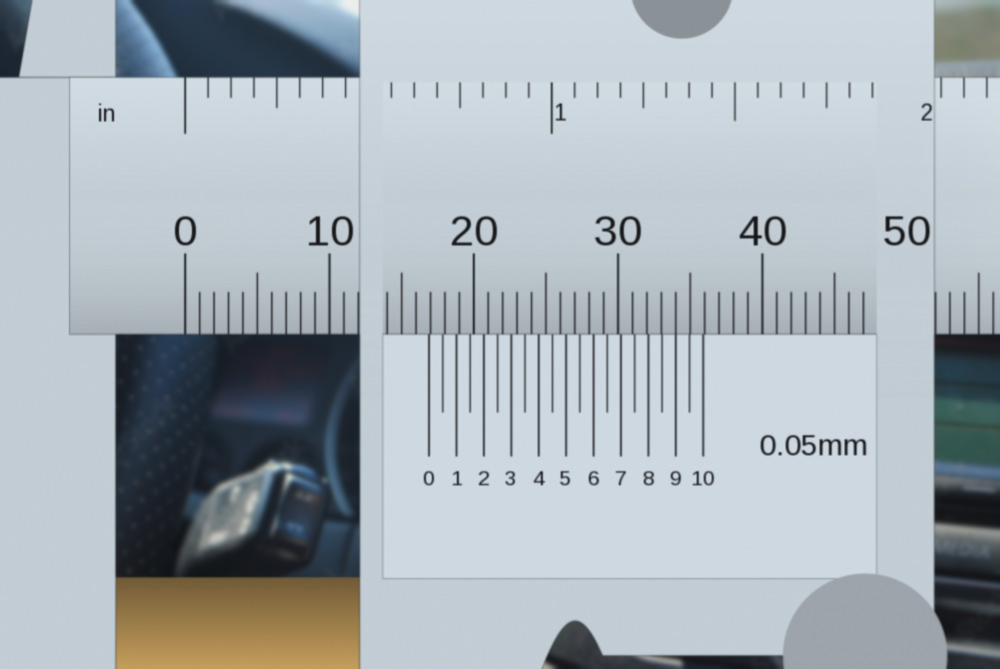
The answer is 16.9 mm
